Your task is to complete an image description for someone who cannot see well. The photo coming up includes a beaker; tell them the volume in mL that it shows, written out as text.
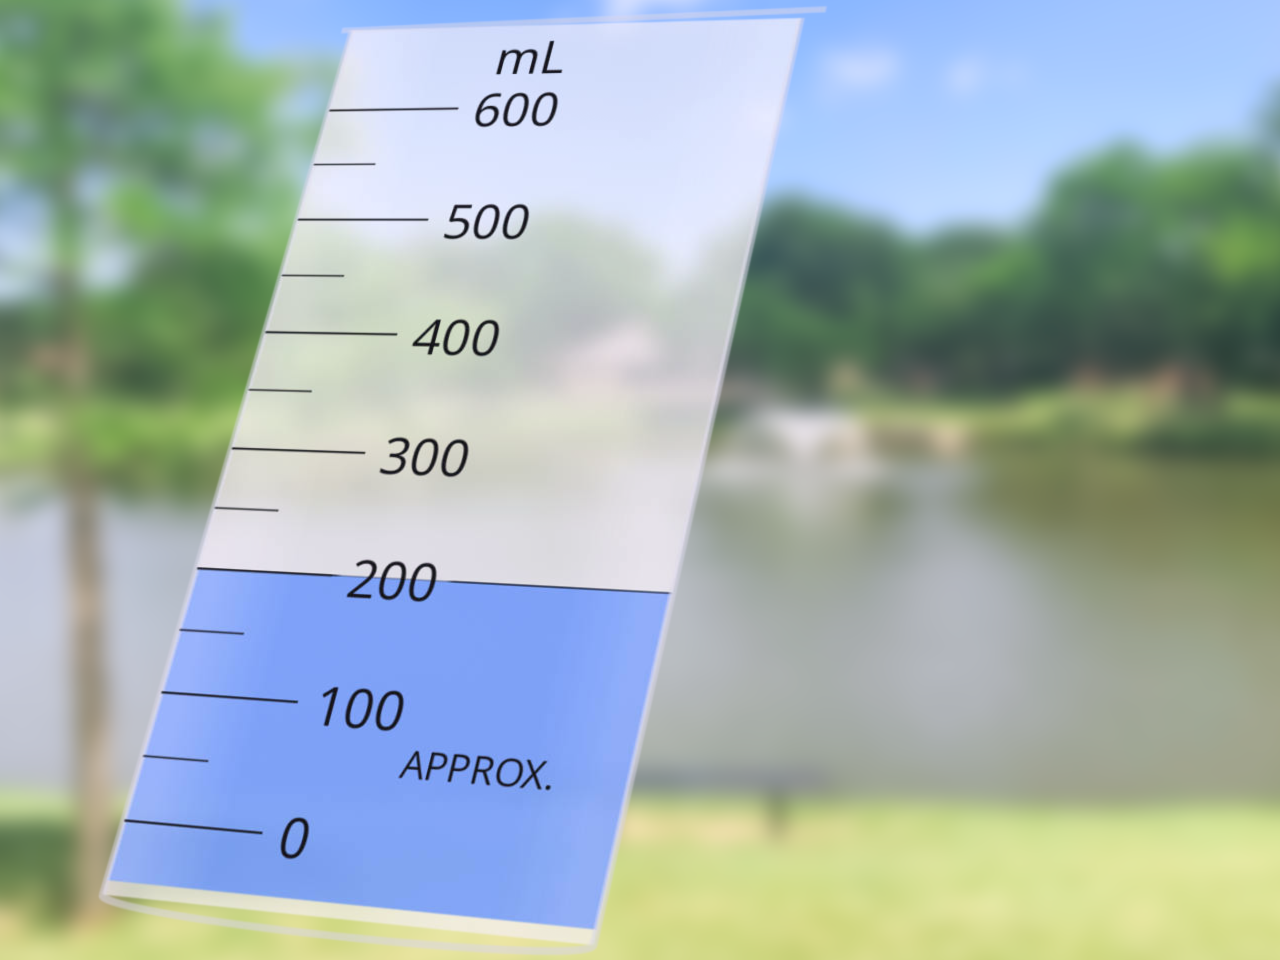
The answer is 200 mL
